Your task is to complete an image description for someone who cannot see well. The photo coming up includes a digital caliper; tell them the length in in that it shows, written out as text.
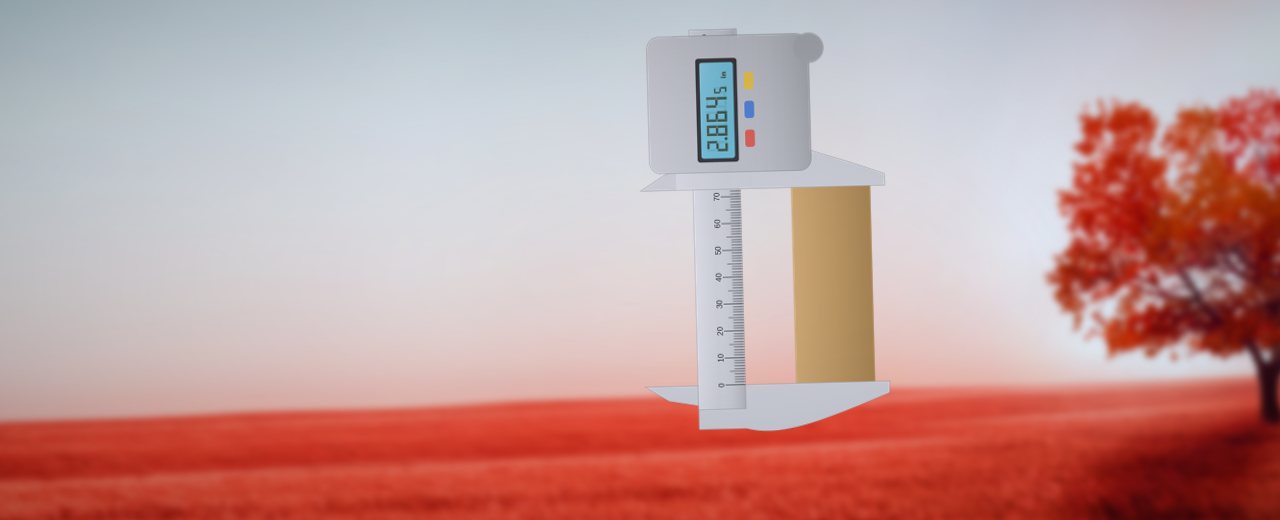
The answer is 2.8645 in
